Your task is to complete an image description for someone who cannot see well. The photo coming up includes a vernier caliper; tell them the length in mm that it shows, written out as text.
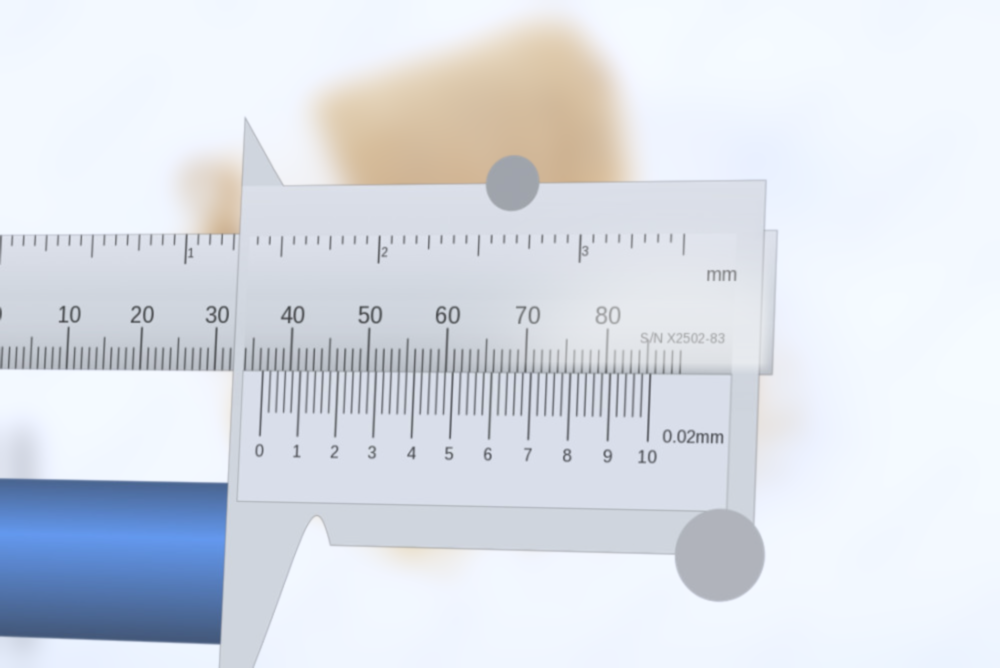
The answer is 36.4 mm
